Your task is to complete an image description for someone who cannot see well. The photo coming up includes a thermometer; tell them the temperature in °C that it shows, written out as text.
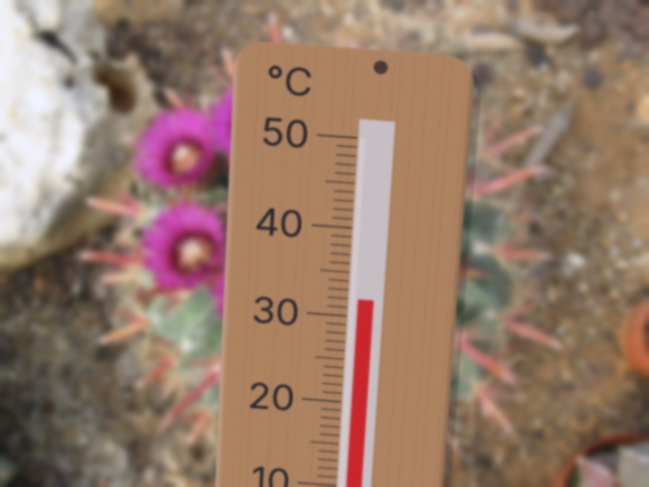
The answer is 32 °C
